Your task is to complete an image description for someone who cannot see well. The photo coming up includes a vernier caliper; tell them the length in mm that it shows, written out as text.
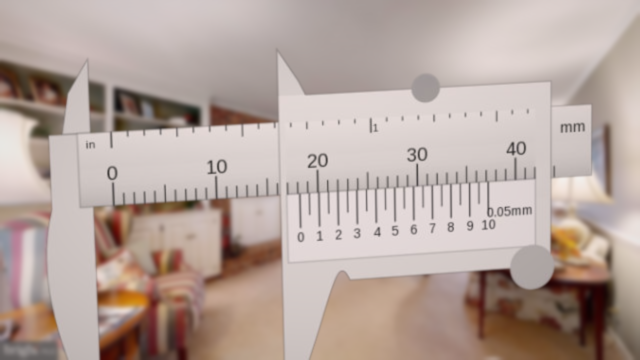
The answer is 18.2 mm
